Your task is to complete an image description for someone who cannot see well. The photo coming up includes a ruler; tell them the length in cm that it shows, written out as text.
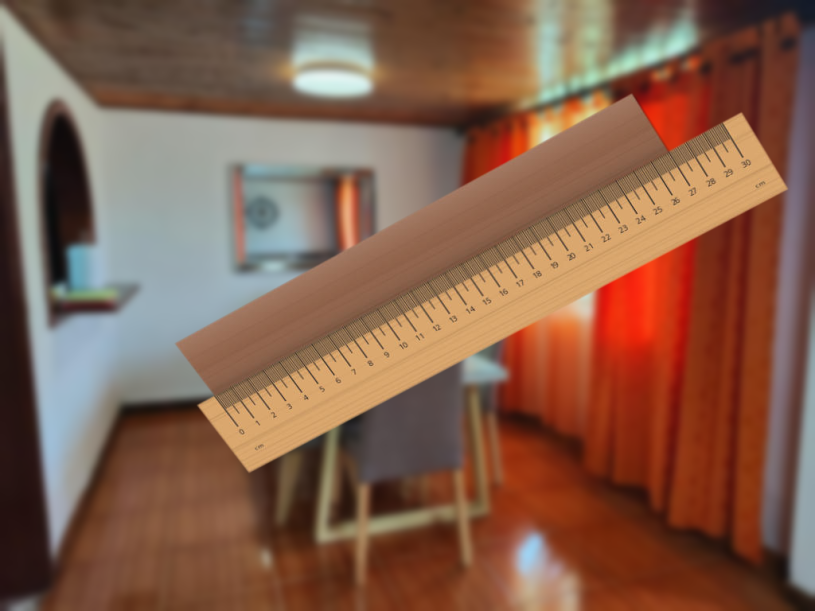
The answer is 27 cm
